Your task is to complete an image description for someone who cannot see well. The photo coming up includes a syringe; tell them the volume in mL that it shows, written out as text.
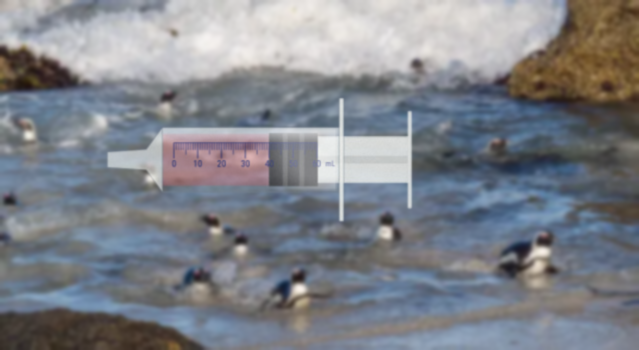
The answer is 40 mL
